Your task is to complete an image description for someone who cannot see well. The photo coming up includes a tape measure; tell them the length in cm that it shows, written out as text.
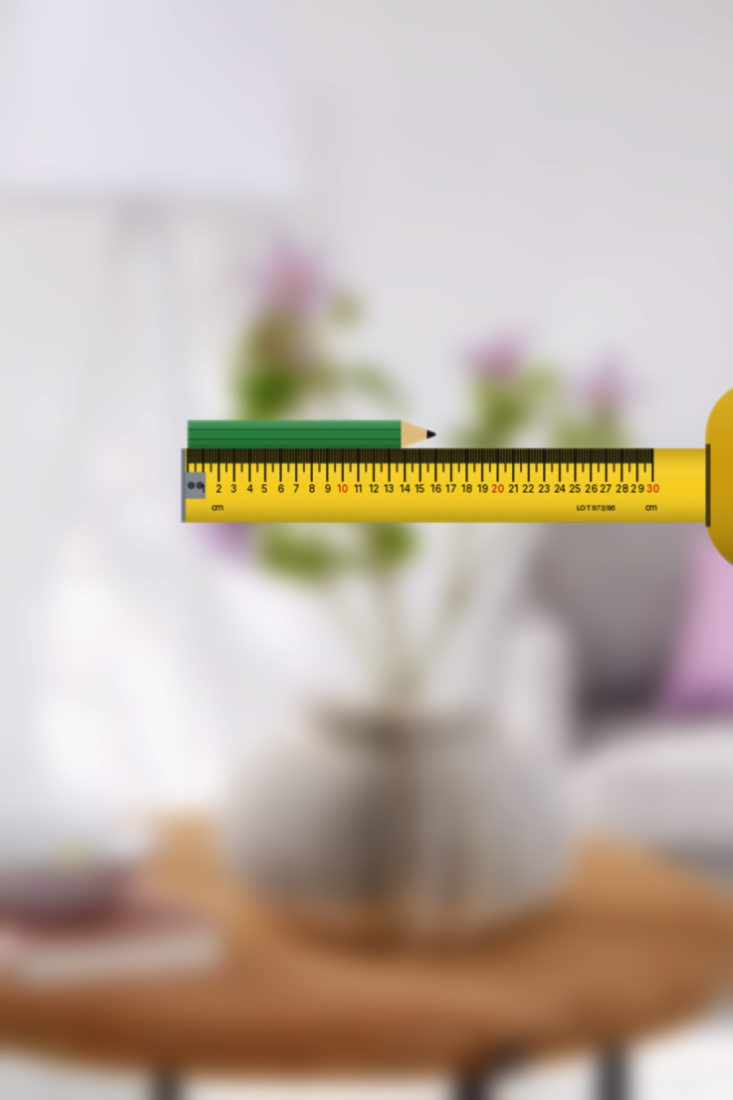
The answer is 16 cm
